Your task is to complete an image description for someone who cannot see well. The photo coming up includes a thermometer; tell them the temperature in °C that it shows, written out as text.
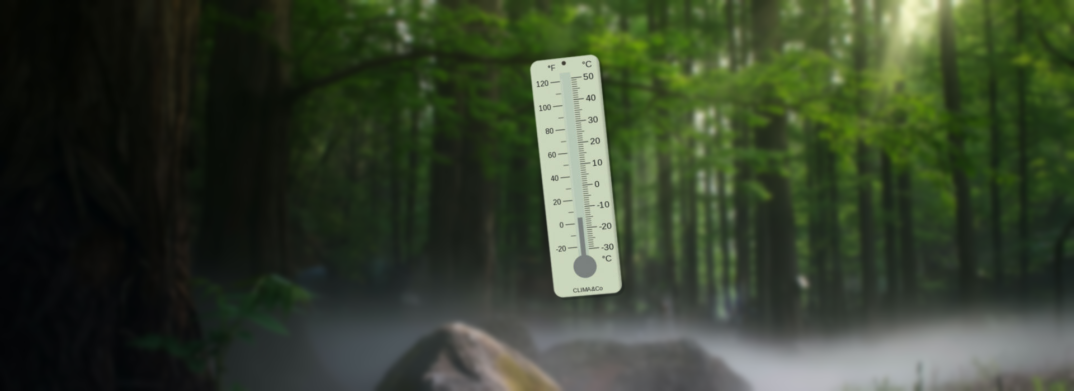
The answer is -15 °C
